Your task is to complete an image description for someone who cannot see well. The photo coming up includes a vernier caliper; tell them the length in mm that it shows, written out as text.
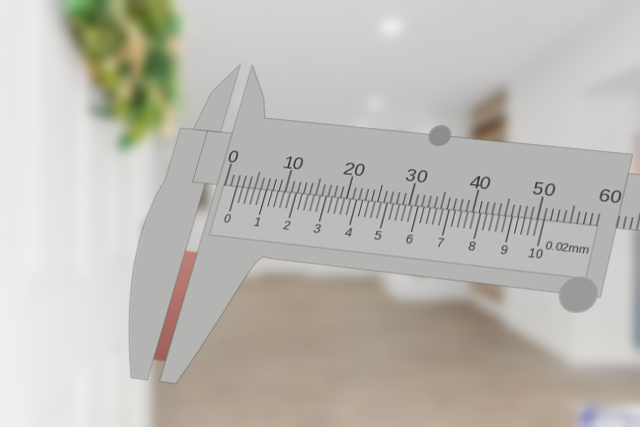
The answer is 2.0 mm
